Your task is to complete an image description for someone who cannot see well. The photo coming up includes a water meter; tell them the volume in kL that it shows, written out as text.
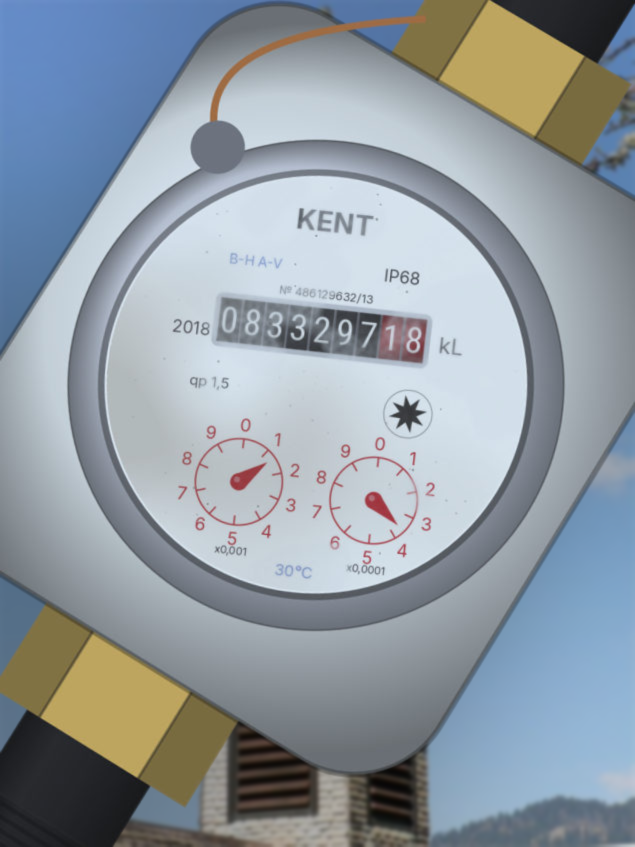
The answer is 833297.1813 kL
